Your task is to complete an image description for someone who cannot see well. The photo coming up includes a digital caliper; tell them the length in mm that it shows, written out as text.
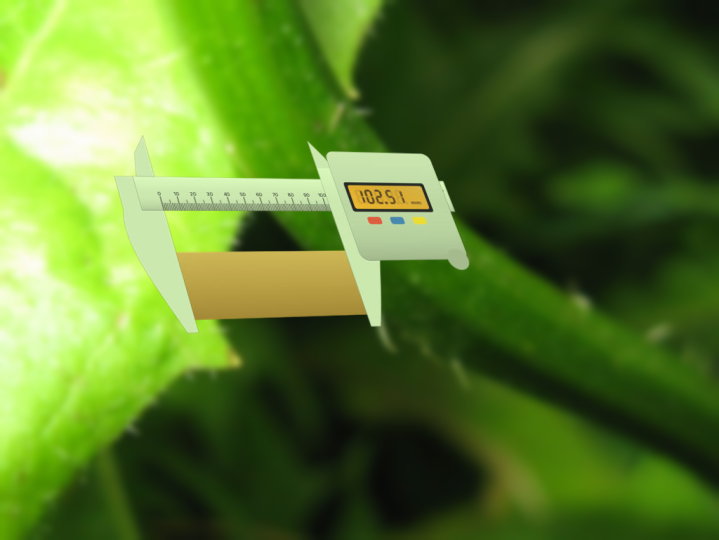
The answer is 102.51 mm
